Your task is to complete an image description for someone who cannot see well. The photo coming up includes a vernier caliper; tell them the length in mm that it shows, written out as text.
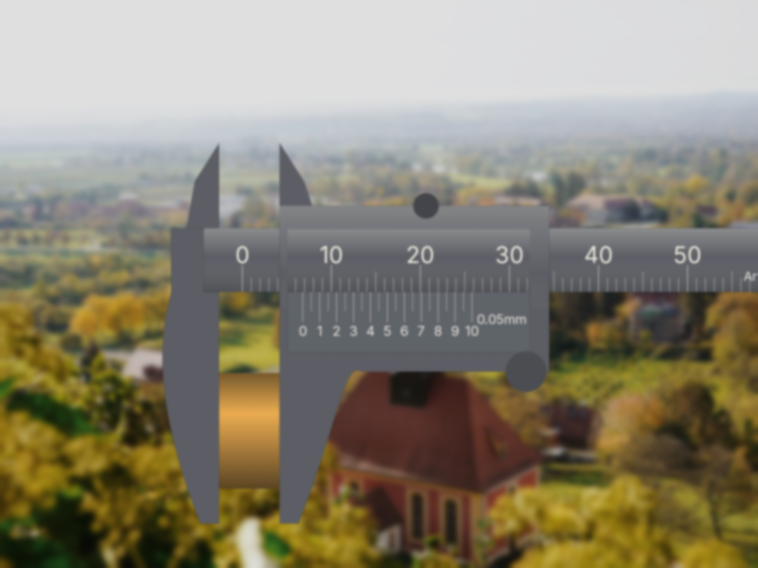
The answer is 6.8 mm
